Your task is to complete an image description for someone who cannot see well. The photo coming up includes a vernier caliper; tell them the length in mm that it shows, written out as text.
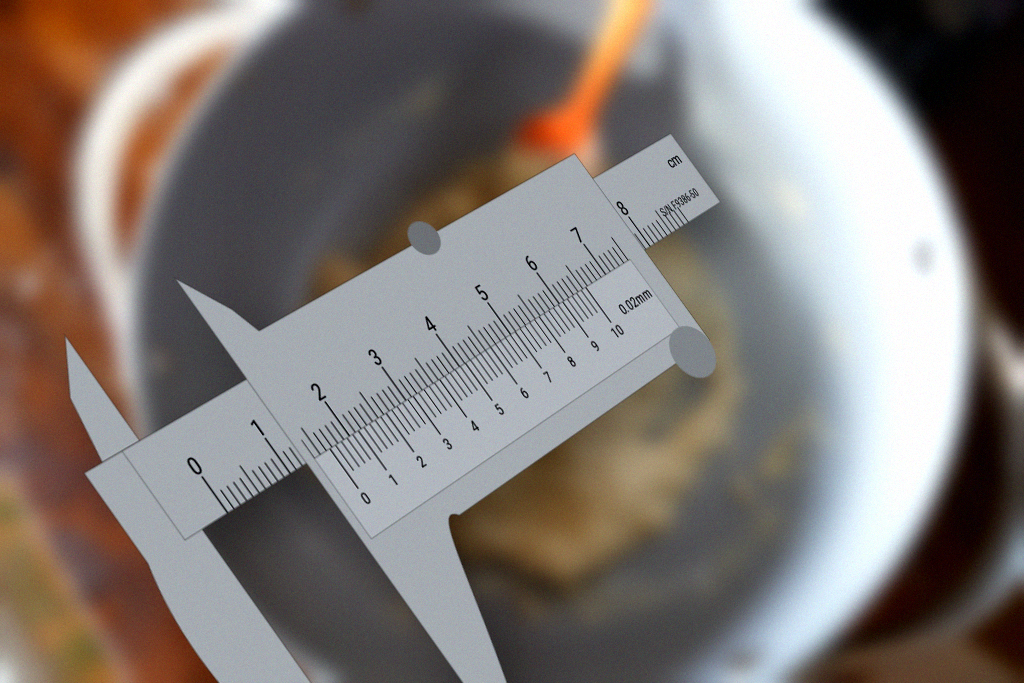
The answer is 16.6 mm
